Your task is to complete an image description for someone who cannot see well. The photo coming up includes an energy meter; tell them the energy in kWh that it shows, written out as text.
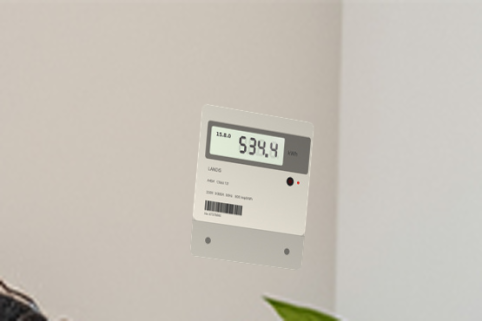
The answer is 534.4 kWh
